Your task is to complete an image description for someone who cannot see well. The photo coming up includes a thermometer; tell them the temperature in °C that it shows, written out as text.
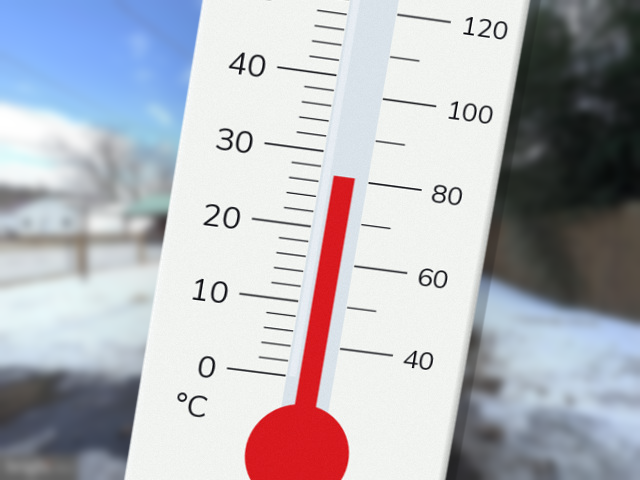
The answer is 27 °C
